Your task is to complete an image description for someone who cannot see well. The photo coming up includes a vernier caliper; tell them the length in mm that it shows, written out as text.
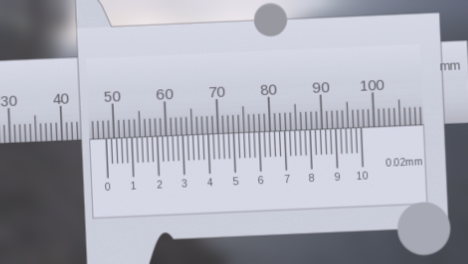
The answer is 48.5 mm
